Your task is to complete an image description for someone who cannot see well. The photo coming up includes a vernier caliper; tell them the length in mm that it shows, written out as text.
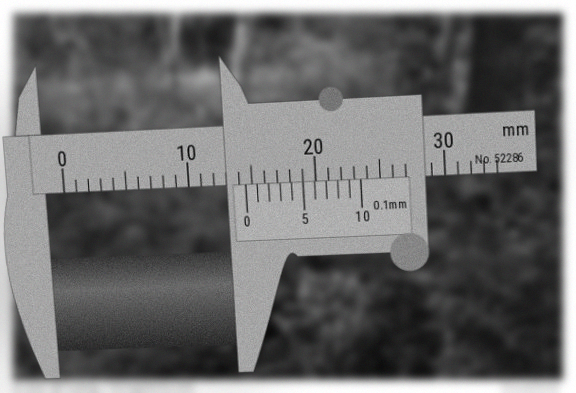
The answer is 14.5 mm
